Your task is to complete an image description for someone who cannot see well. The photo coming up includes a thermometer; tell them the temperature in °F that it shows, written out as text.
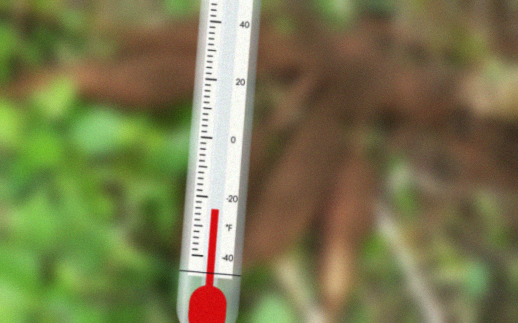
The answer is -24 °F
